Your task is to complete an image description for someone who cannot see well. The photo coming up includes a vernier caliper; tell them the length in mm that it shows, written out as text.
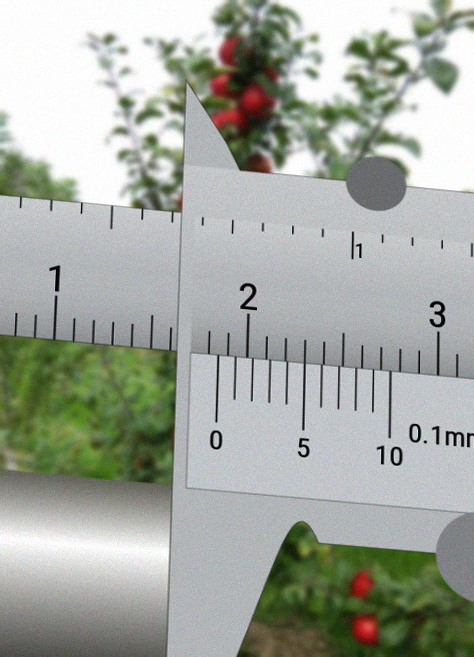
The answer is 18.5 mm
